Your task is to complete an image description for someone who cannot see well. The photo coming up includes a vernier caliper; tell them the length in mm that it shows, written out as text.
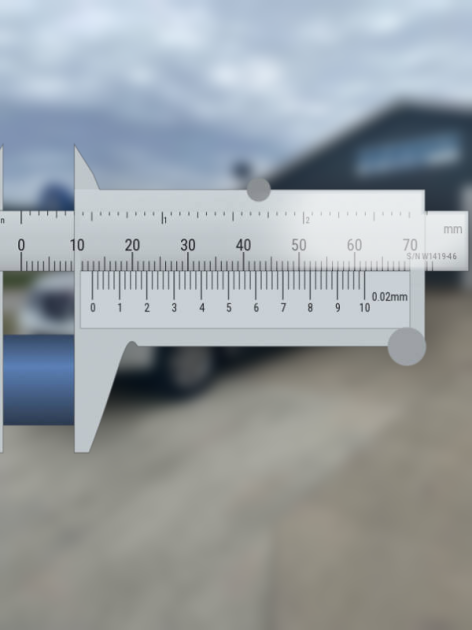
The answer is 12.8 mm
